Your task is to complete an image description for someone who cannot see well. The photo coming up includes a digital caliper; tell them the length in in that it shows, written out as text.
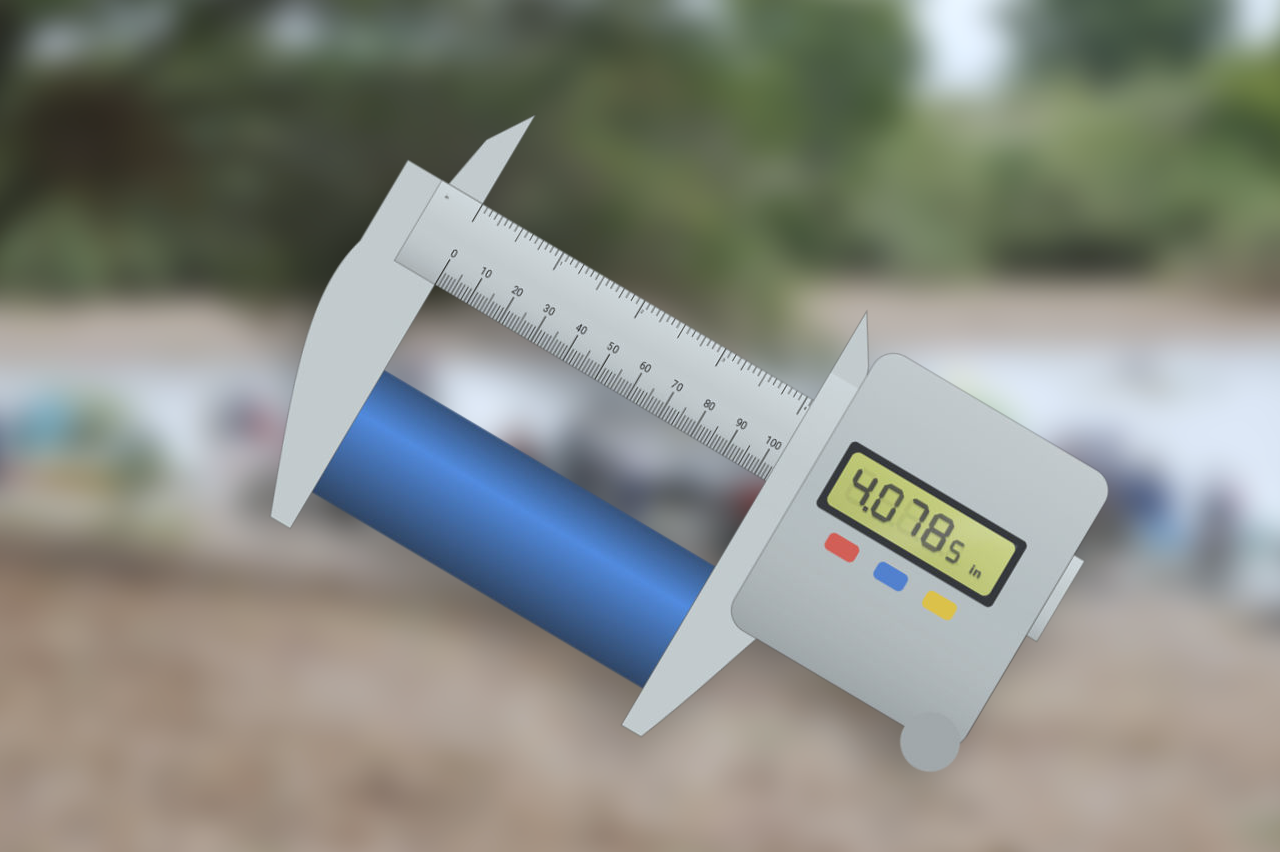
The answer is 4.0785 in
